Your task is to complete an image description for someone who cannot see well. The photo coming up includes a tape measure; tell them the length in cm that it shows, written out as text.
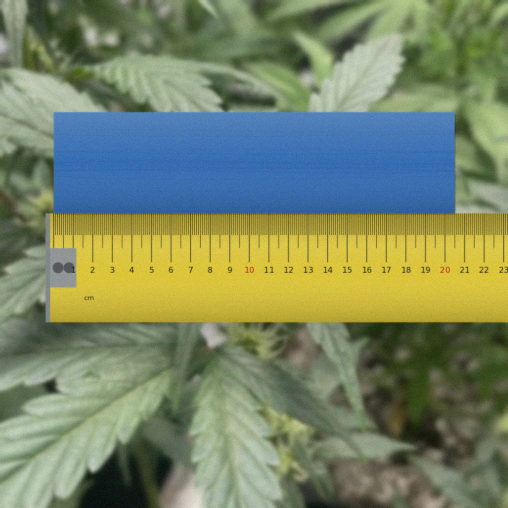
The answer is 20.5 cm
